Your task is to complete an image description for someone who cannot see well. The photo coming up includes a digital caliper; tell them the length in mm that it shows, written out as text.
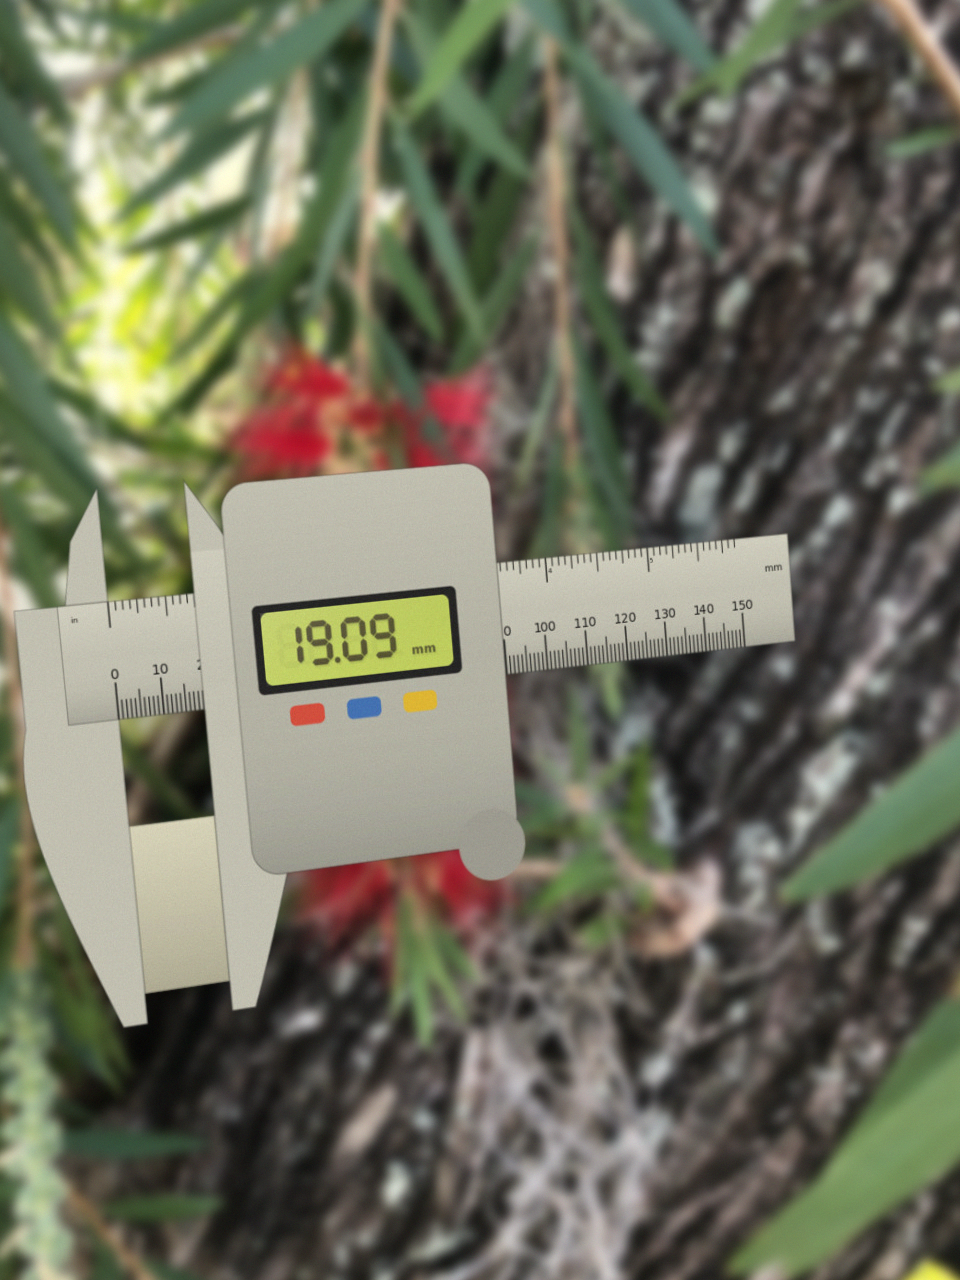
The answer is 19.09 mm
